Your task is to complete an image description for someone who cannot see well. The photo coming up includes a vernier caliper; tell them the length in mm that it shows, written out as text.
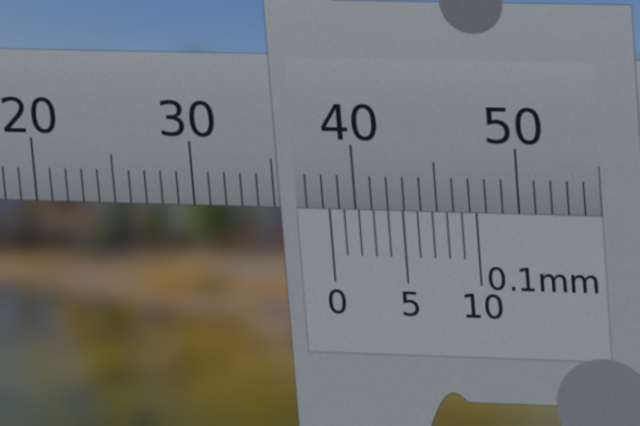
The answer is 38.4 mm
